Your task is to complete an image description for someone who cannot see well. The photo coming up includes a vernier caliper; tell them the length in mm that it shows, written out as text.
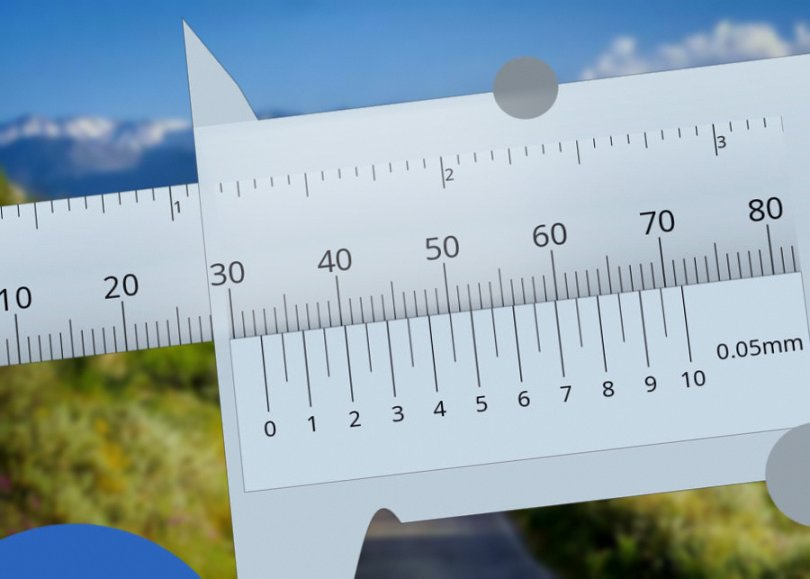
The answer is 32.5 mm
